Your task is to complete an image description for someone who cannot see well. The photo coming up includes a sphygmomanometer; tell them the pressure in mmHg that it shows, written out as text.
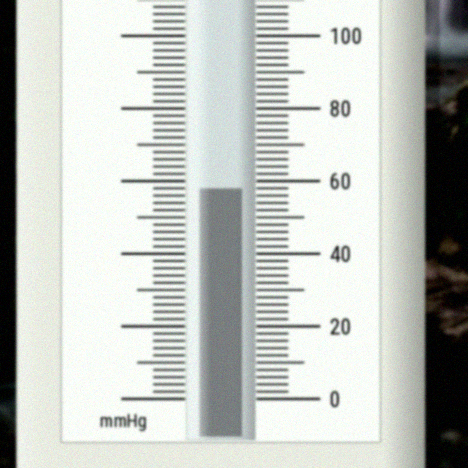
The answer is 58 mmHg
